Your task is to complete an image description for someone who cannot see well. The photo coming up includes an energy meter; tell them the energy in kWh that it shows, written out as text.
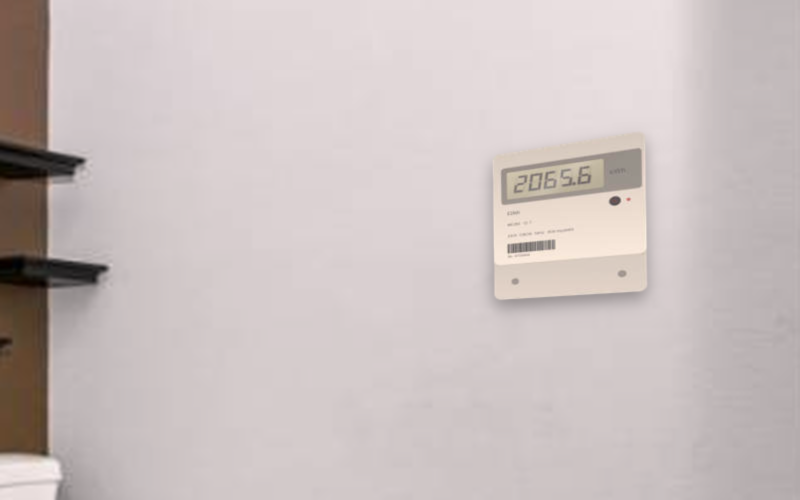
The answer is 2065.6 kWh
